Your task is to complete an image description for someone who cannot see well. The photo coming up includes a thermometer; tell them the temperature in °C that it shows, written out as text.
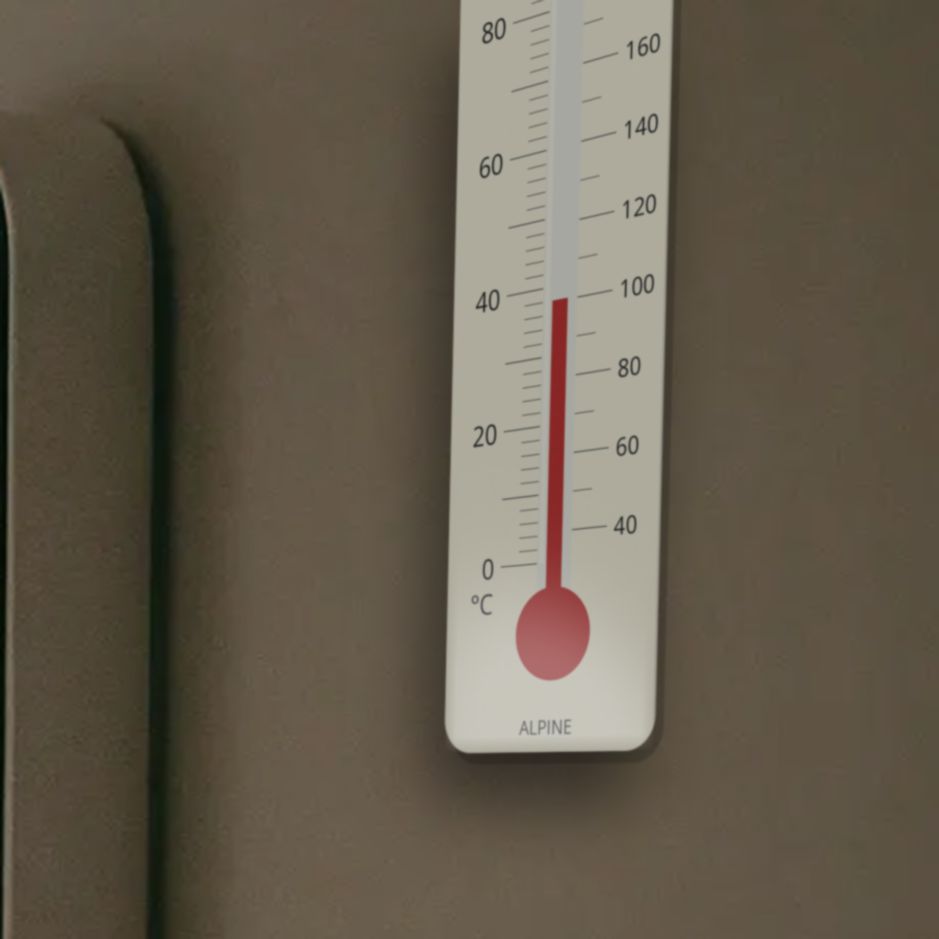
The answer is 38 °C
